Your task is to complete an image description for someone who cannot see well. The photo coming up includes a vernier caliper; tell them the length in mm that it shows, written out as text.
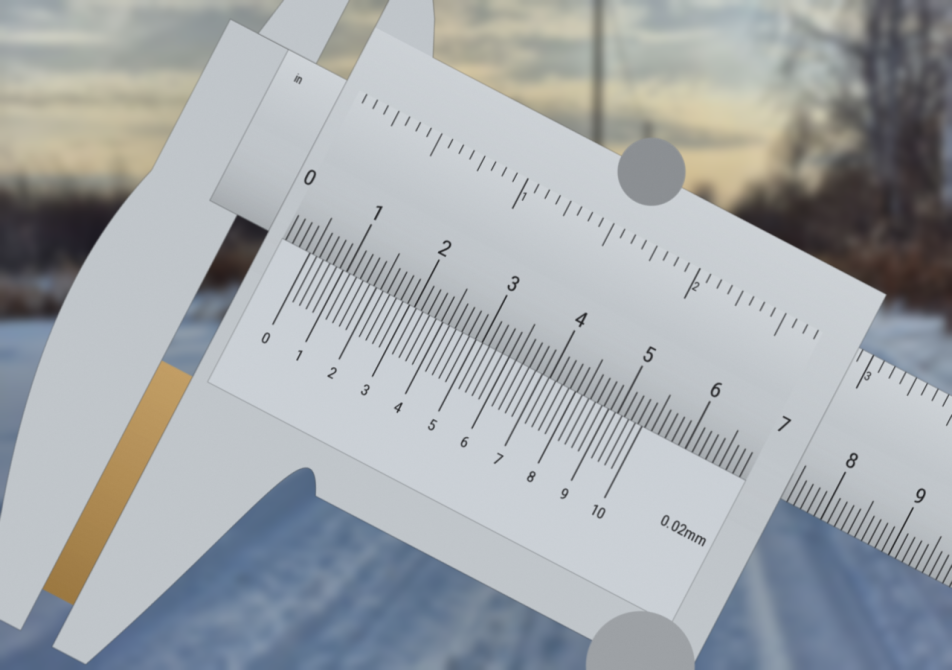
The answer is 4.6 mm
